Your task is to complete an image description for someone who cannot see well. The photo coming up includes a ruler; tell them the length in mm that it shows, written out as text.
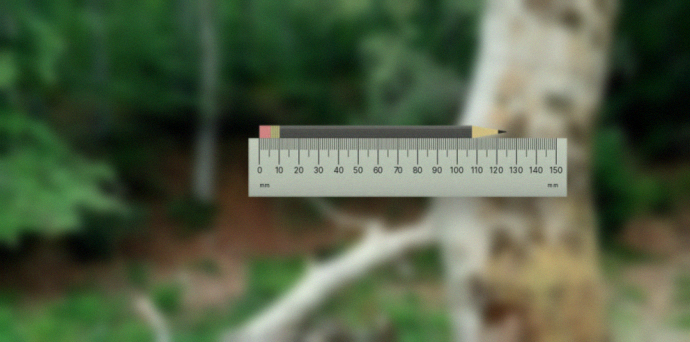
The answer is 125 mm
